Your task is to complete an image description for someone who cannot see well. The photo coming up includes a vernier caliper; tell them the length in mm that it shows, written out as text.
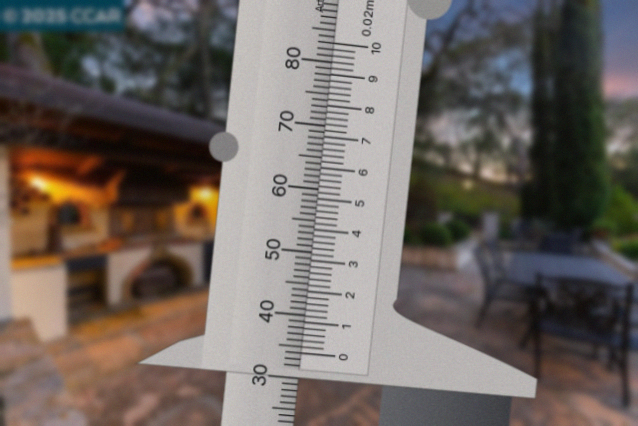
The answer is 34.0 mm
